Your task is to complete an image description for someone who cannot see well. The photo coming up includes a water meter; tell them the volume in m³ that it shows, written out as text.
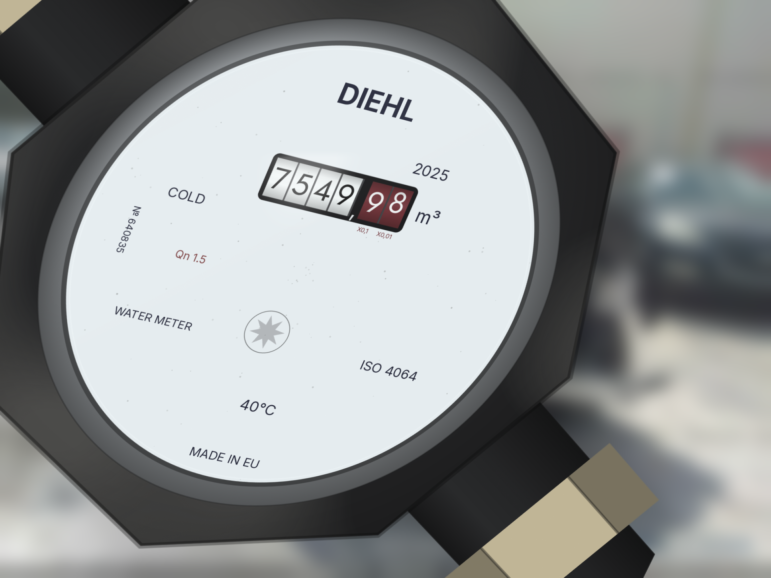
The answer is 7549.98 m³
